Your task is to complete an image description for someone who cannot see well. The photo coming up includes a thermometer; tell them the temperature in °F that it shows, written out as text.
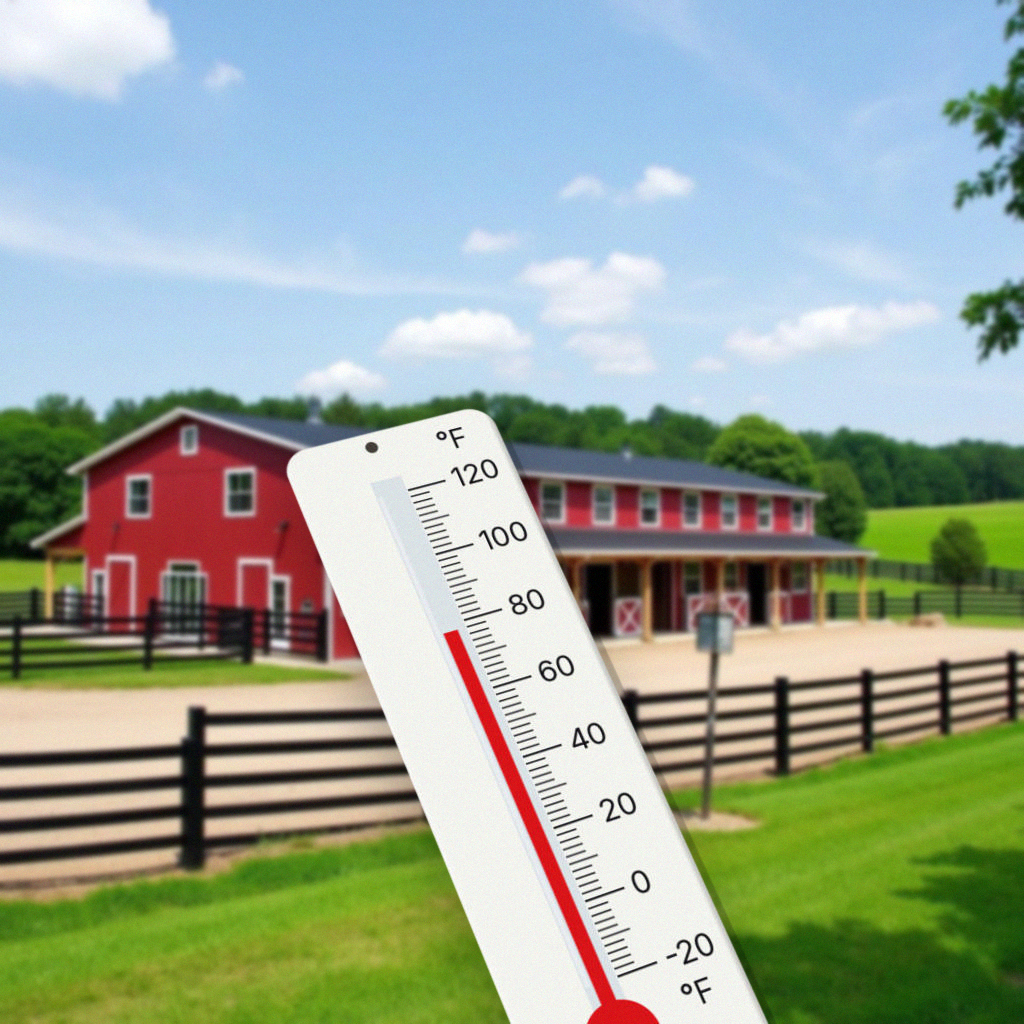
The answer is 78 °F
